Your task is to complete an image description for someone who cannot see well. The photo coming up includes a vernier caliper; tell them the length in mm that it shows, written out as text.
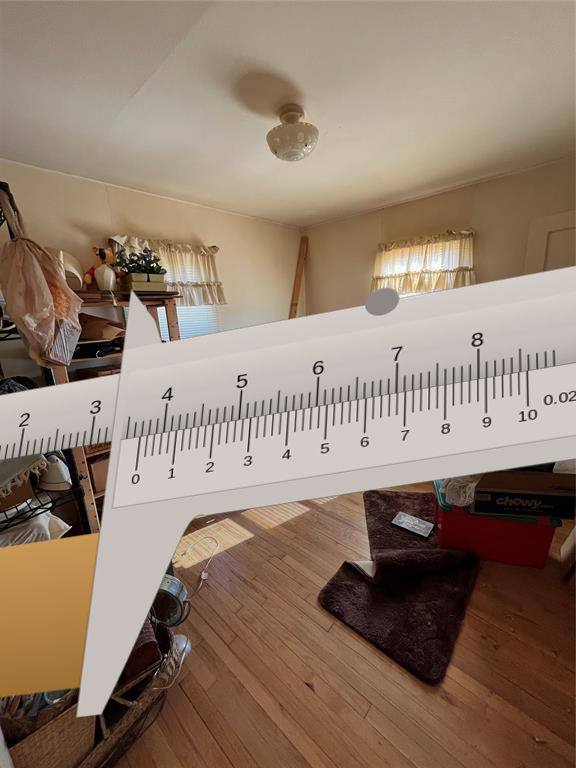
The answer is 36.8 mm
